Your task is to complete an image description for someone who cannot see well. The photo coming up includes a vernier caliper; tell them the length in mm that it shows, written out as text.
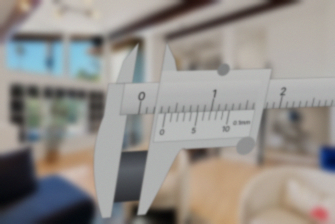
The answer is 3.6 mm
